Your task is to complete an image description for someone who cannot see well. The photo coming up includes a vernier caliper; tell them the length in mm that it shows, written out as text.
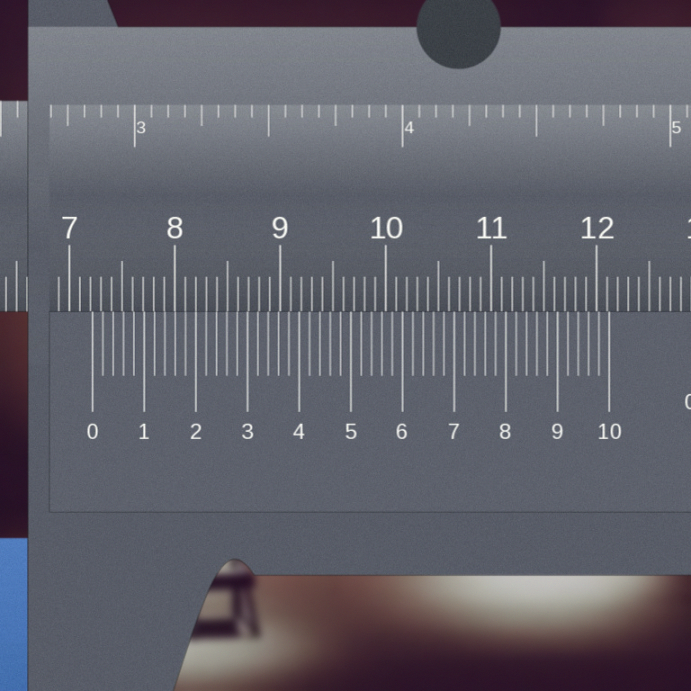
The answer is 72.2 mm
